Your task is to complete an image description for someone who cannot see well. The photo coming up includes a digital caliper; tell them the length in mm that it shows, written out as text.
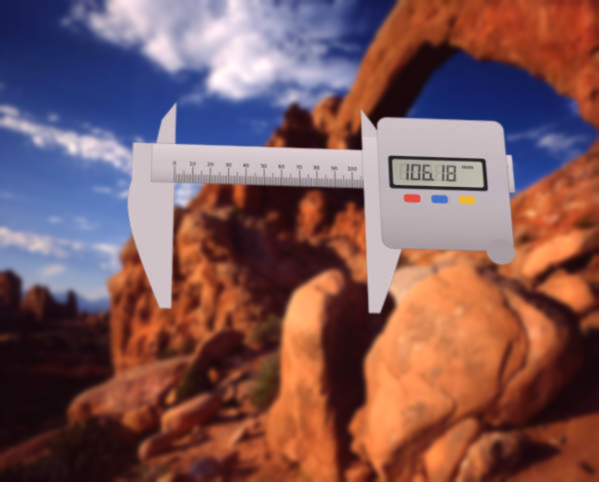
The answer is 106.18 mm
